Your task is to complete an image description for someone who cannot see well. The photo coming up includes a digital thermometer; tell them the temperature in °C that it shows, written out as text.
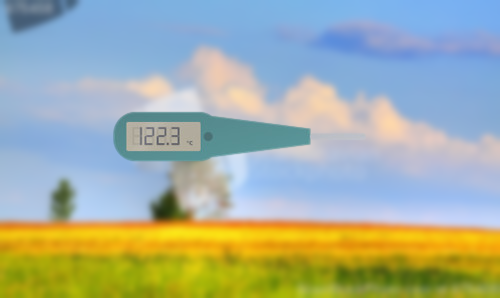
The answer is 122.3 °C
